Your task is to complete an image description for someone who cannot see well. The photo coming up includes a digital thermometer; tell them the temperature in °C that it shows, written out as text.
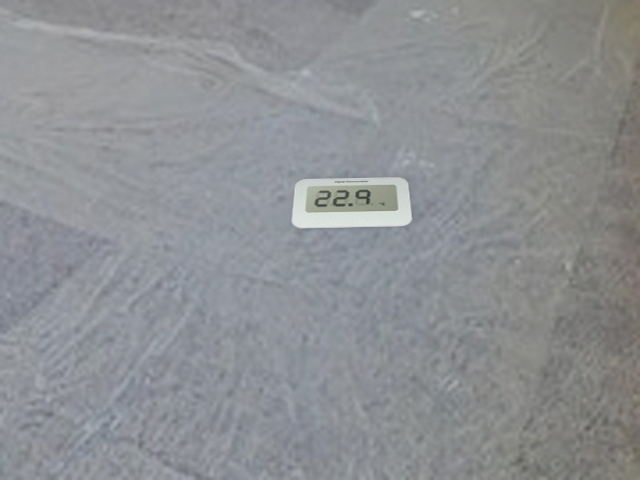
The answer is 22.9 °C
